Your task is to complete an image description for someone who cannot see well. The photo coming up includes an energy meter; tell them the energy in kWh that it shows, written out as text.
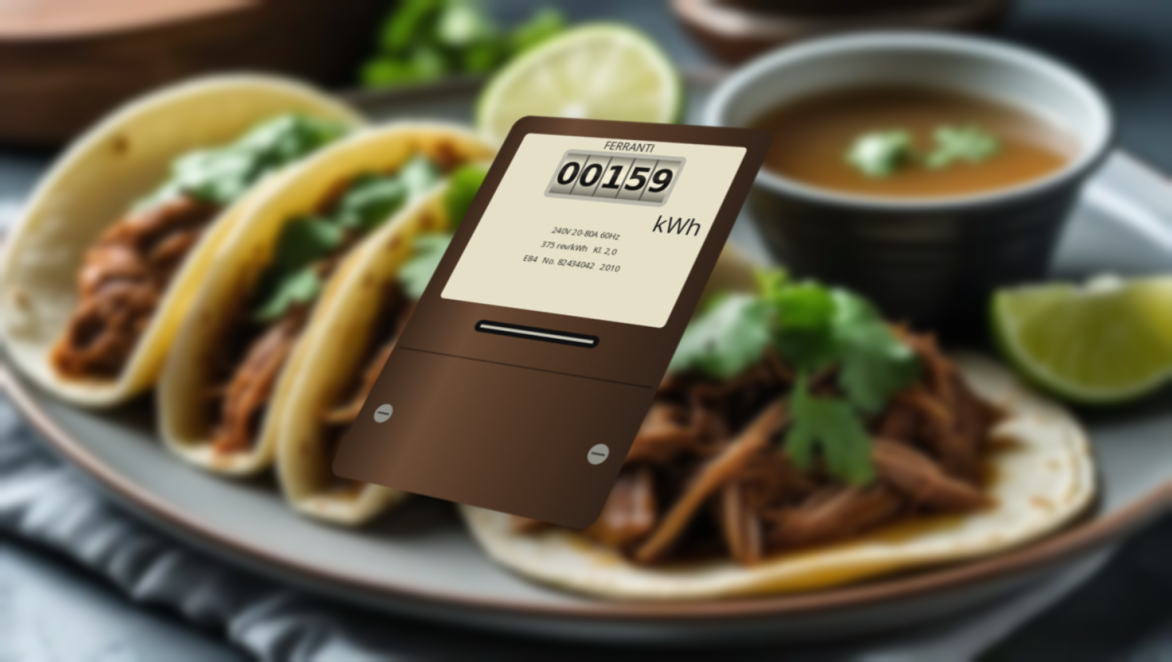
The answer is 159 kWh
